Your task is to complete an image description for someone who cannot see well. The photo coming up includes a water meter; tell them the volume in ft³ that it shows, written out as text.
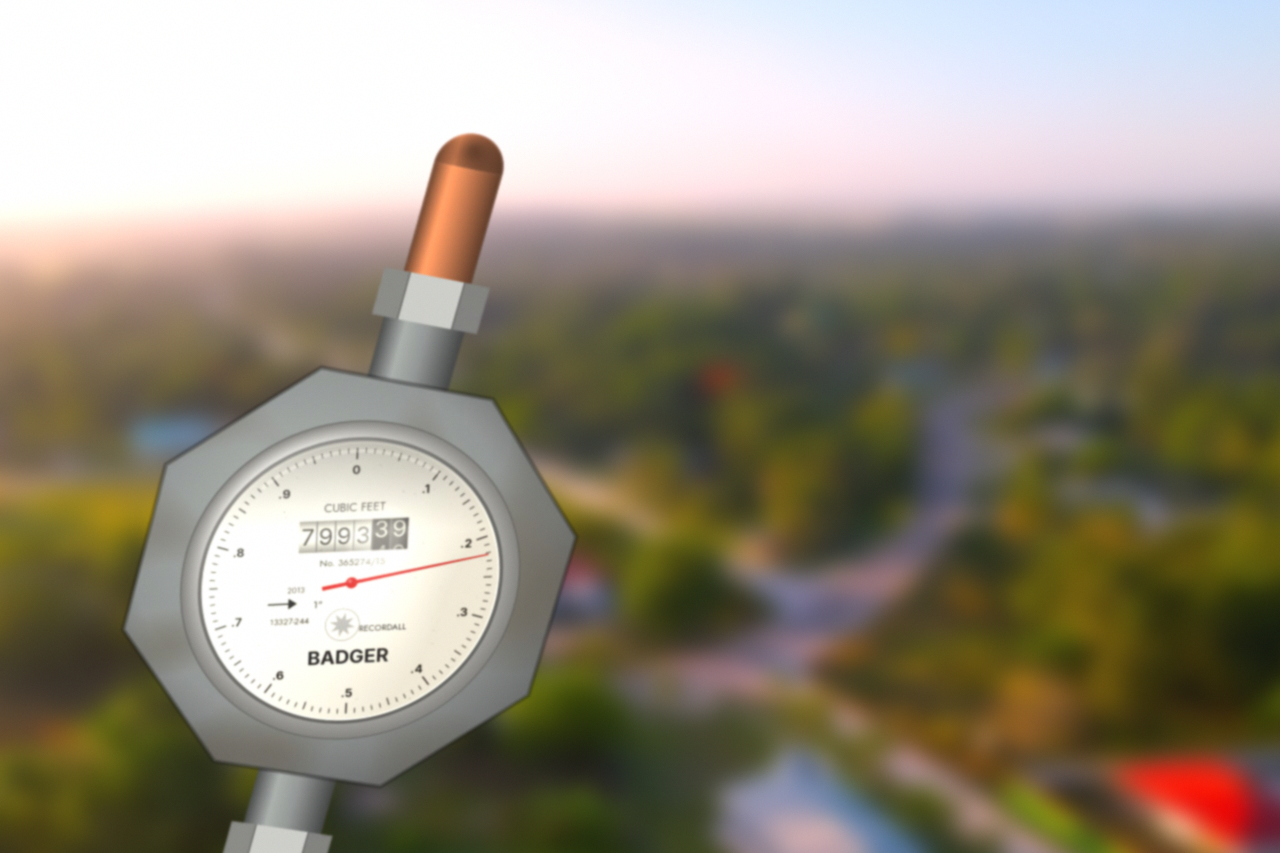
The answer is 799339.22 ft³
